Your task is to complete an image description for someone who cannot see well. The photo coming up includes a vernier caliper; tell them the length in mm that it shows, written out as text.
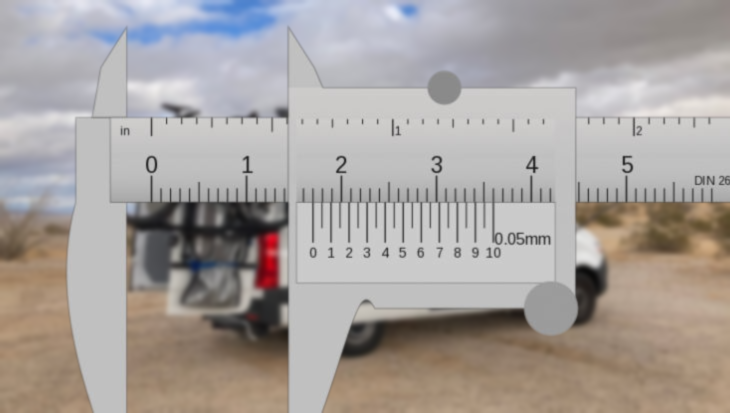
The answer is 17.0 mm
